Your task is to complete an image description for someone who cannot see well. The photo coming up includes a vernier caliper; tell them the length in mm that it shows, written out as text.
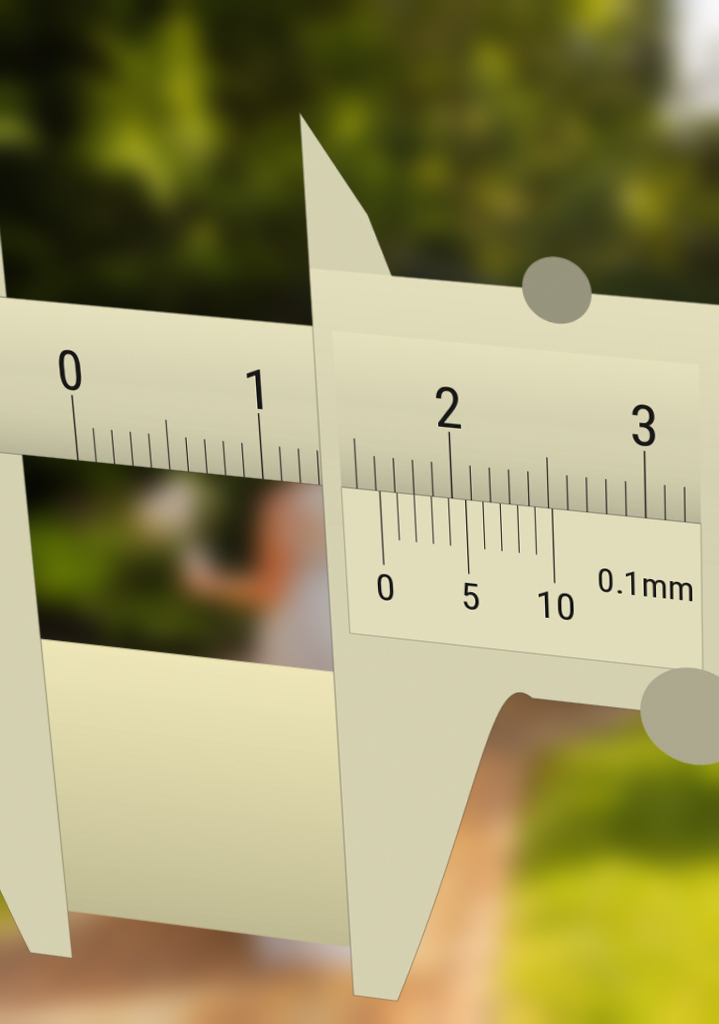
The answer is 16.2 mm
